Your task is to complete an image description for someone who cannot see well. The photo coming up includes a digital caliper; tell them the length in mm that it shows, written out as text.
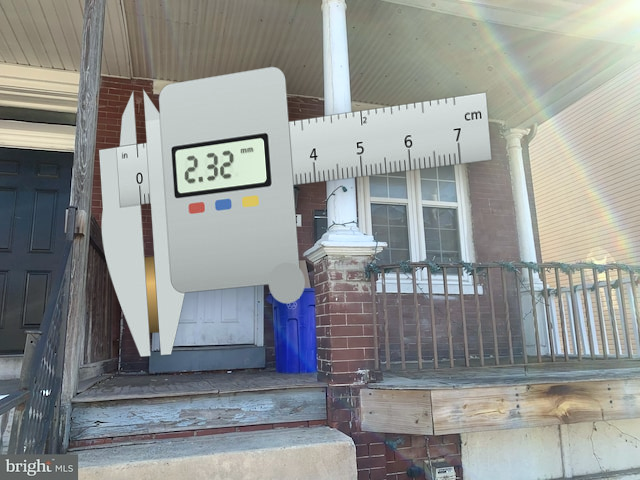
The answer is 2.32 mm
